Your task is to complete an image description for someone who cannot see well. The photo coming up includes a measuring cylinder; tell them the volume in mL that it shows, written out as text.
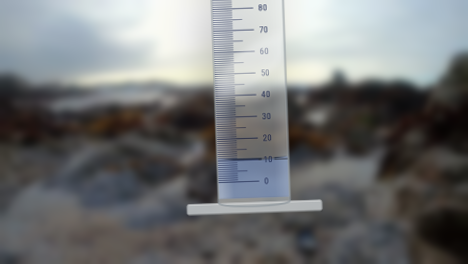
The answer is 10 mL
